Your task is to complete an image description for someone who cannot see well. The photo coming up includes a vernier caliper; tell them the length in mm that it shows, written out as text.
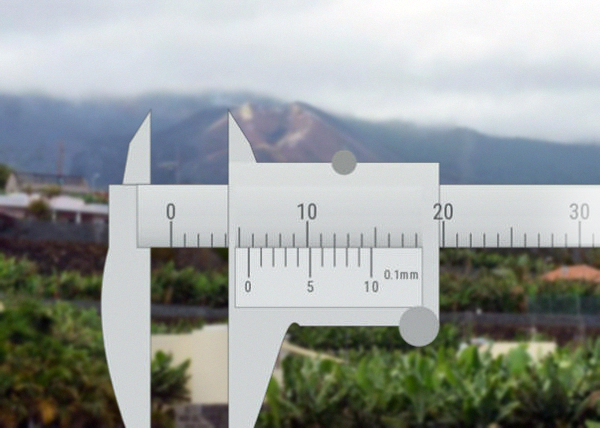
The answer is 5.7 mm
